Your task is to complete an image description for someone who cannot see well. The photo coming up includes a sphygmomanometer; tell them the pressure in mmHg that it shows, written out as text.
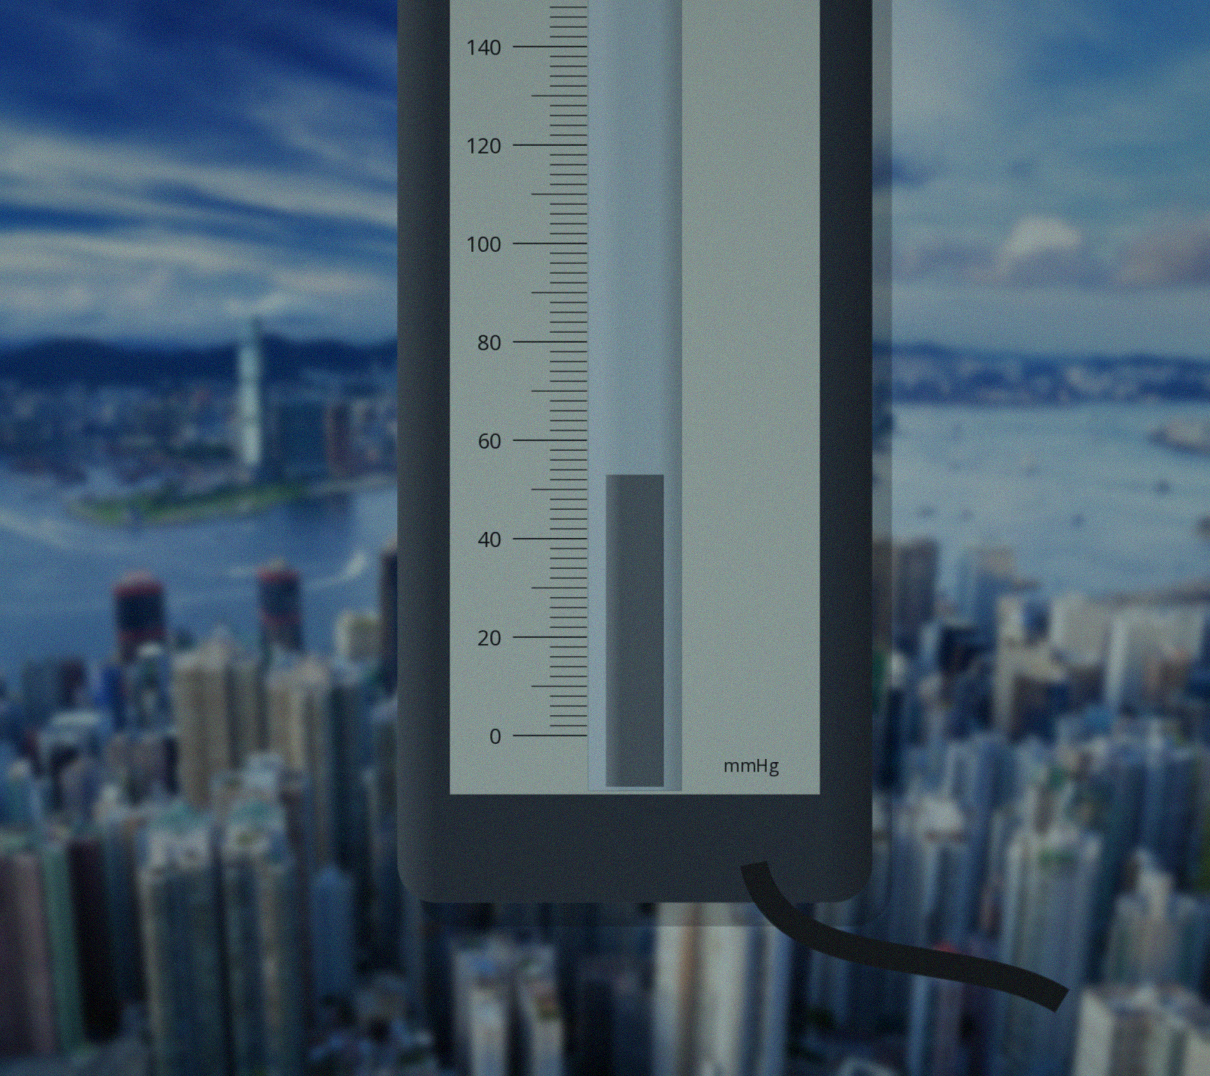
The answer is 53 mmHg
